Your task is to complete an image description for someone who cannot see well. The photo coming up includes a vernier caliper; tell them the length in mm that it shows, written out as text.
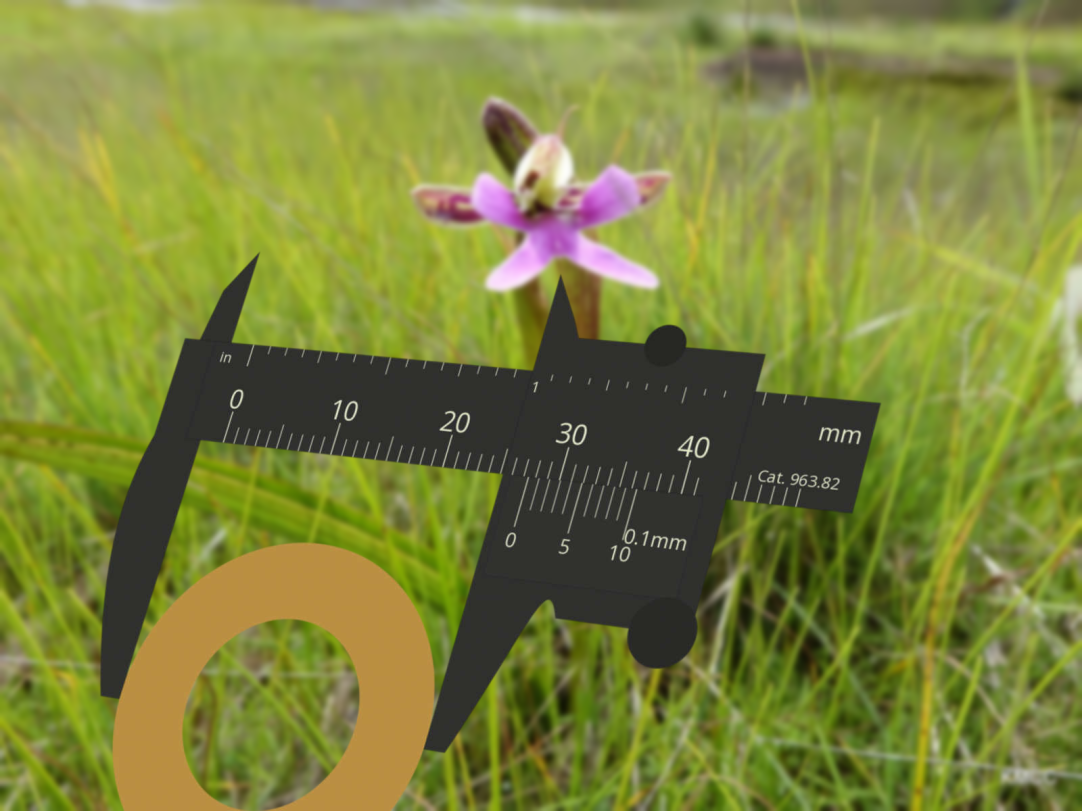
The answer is 27.4 mm
